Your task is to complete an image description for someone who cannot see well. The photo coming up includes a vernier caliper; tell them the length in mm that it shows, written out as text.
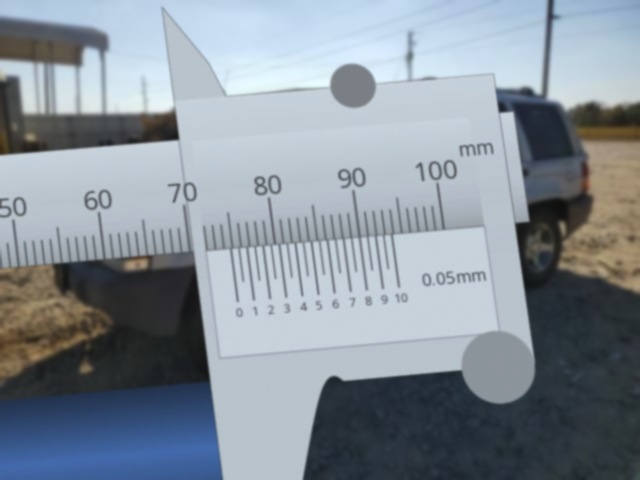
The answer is 74.8 mm
